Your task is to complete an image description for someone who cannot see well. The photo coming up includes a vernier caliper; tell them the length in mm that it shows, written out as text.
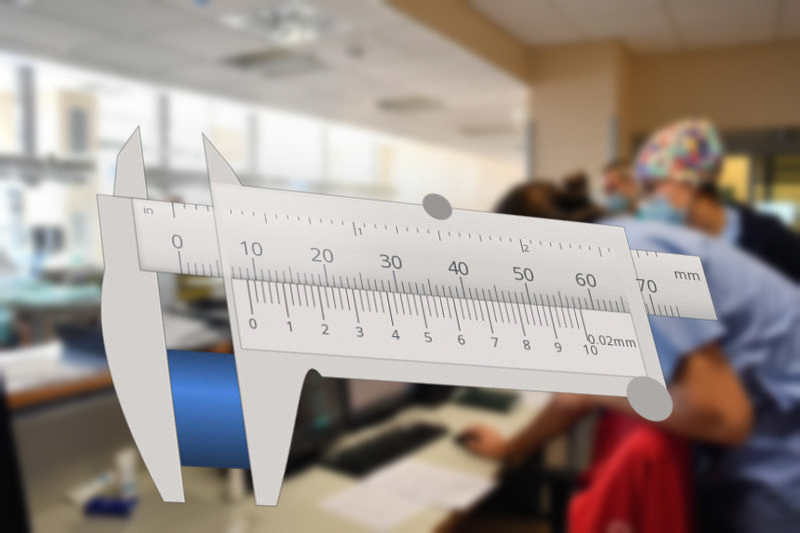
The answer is 8.8 mm
